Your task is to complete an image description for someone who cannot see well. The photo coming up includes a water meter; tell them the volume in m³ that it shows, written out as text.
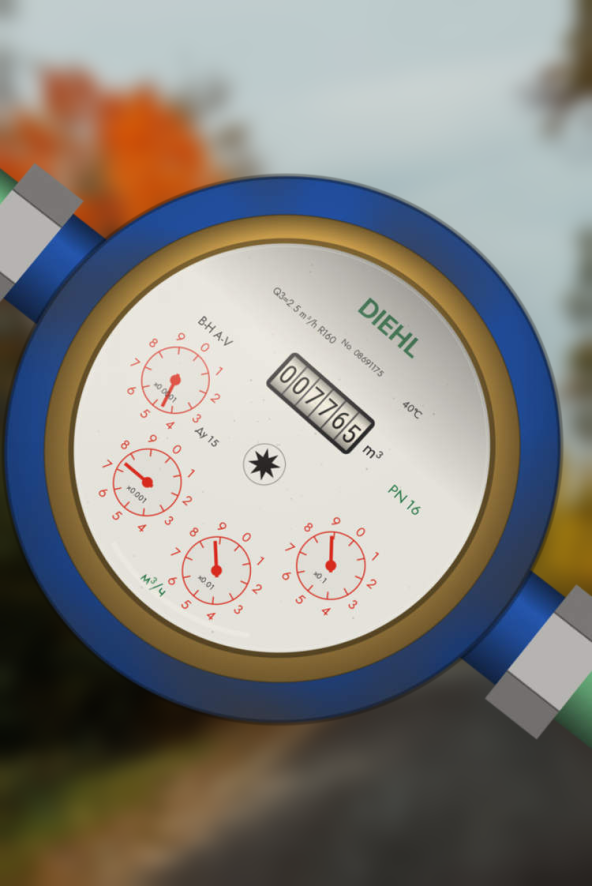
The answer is 7764.8874 m³
